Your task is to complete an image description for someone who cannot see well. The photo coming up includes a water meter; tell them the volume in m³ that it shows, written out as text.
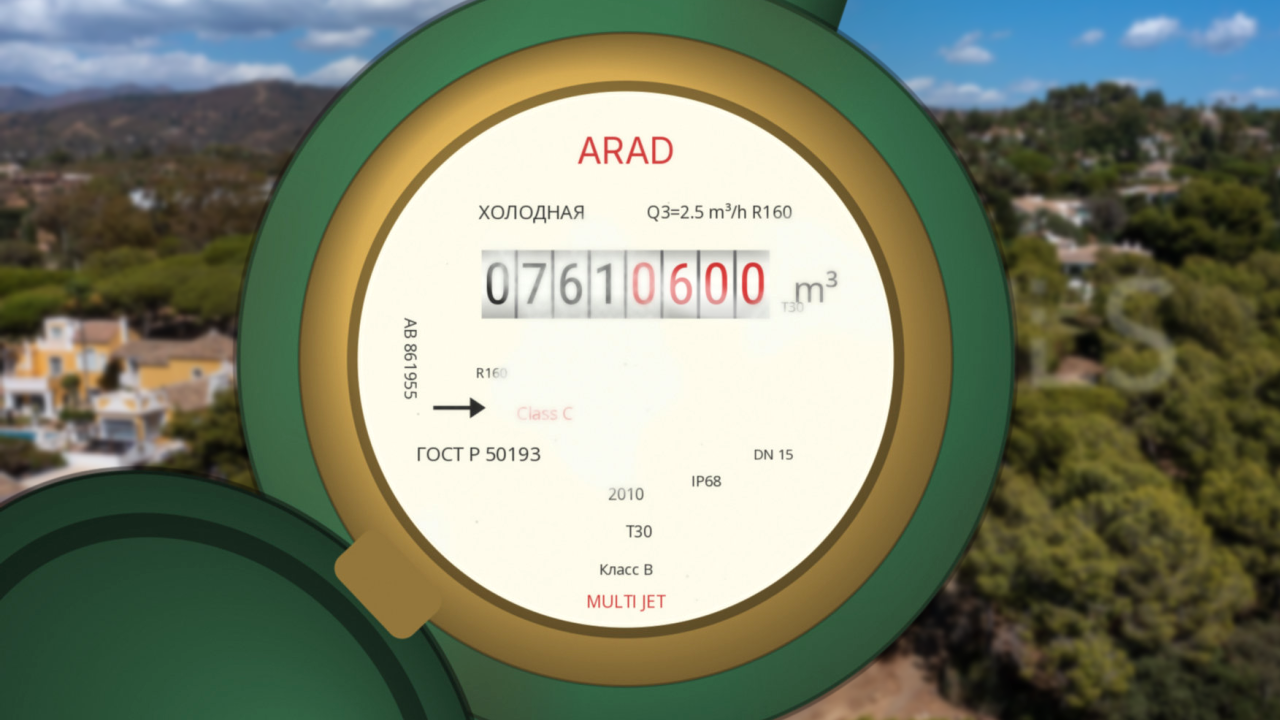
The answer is 761.0600 m³
